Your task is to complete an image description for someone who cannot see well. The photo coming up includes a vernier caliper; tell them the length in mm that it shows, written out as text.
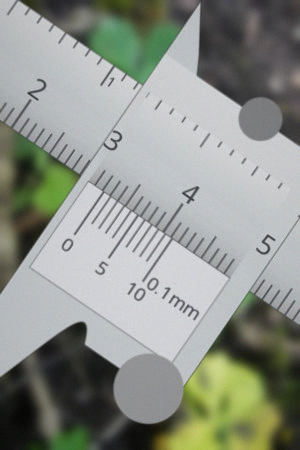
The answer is 32.2 mm
